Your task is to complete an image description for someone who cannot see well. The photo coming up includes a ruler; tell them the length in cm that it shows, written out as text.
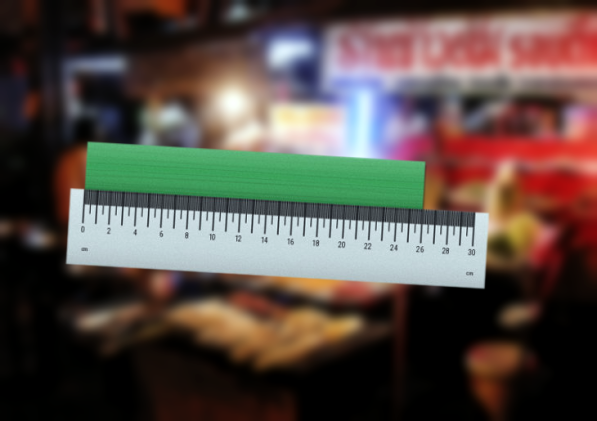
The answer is 26 cm
